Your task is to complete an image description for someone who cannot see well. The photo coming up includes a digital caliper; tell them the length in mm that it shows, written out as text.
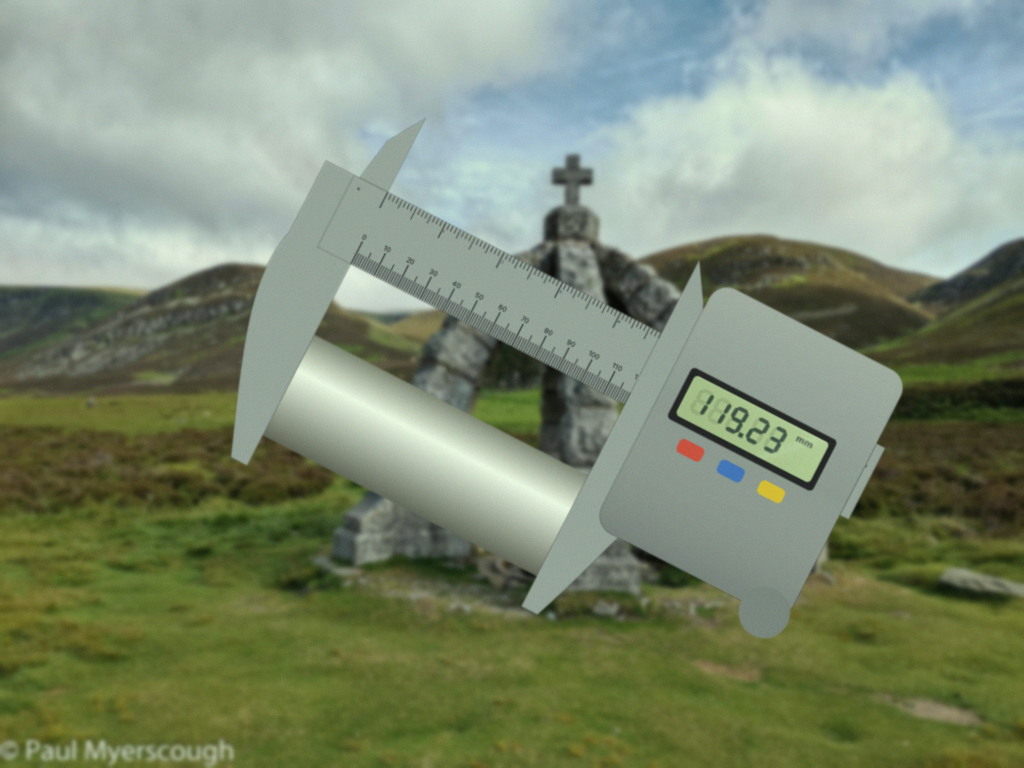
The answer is 119.23 mm
